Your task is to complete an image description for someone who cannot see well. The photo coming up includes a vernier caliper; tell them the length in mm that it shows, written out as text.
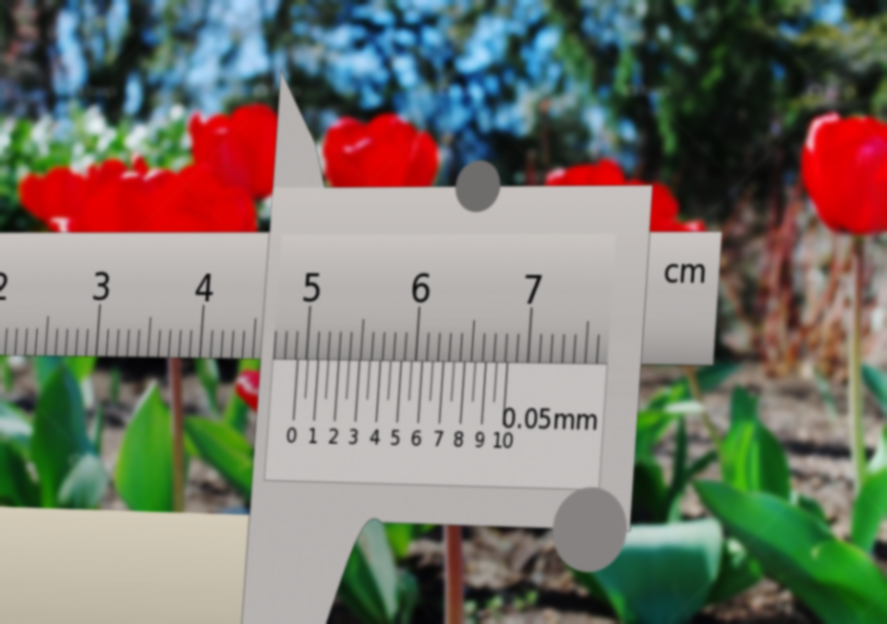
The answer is 49.2 mm
